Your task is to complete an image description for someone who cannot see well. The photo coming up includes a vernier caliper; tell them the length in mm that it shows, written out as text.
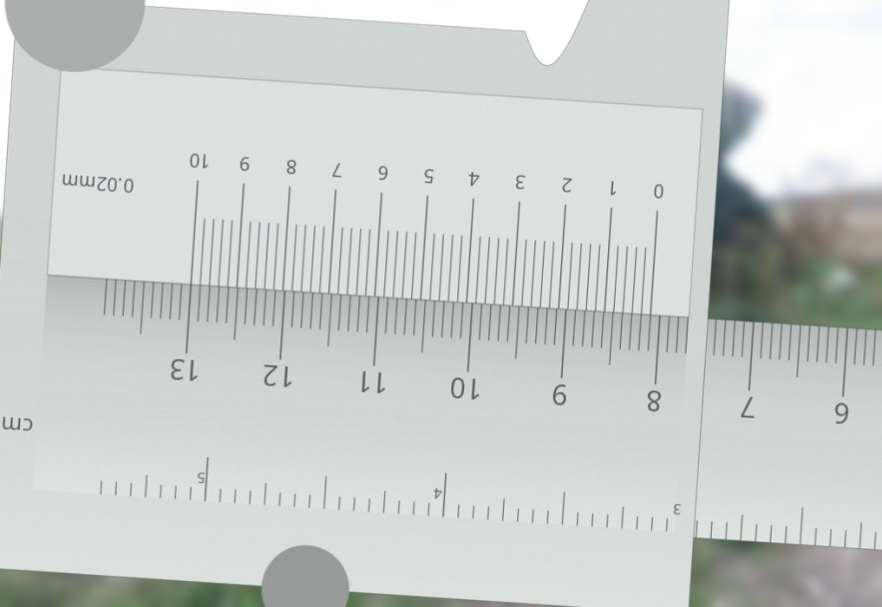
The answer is 81.0 mm
